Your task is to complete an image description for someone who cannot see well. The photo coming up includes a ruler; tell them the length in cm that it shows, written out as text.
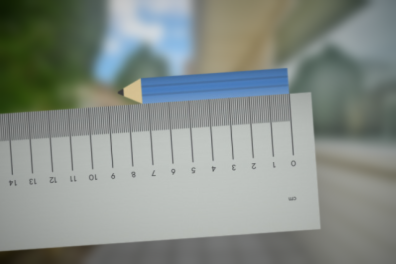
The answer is 8.5 cm
